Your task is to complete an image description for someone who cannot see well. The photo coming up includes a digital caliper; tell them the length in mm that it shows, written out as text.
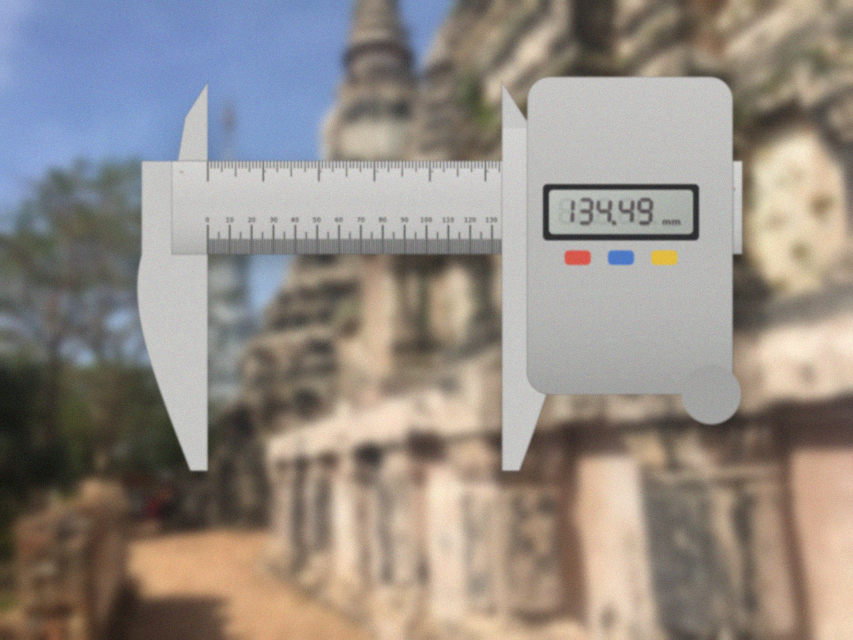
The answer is 134.49 mm
